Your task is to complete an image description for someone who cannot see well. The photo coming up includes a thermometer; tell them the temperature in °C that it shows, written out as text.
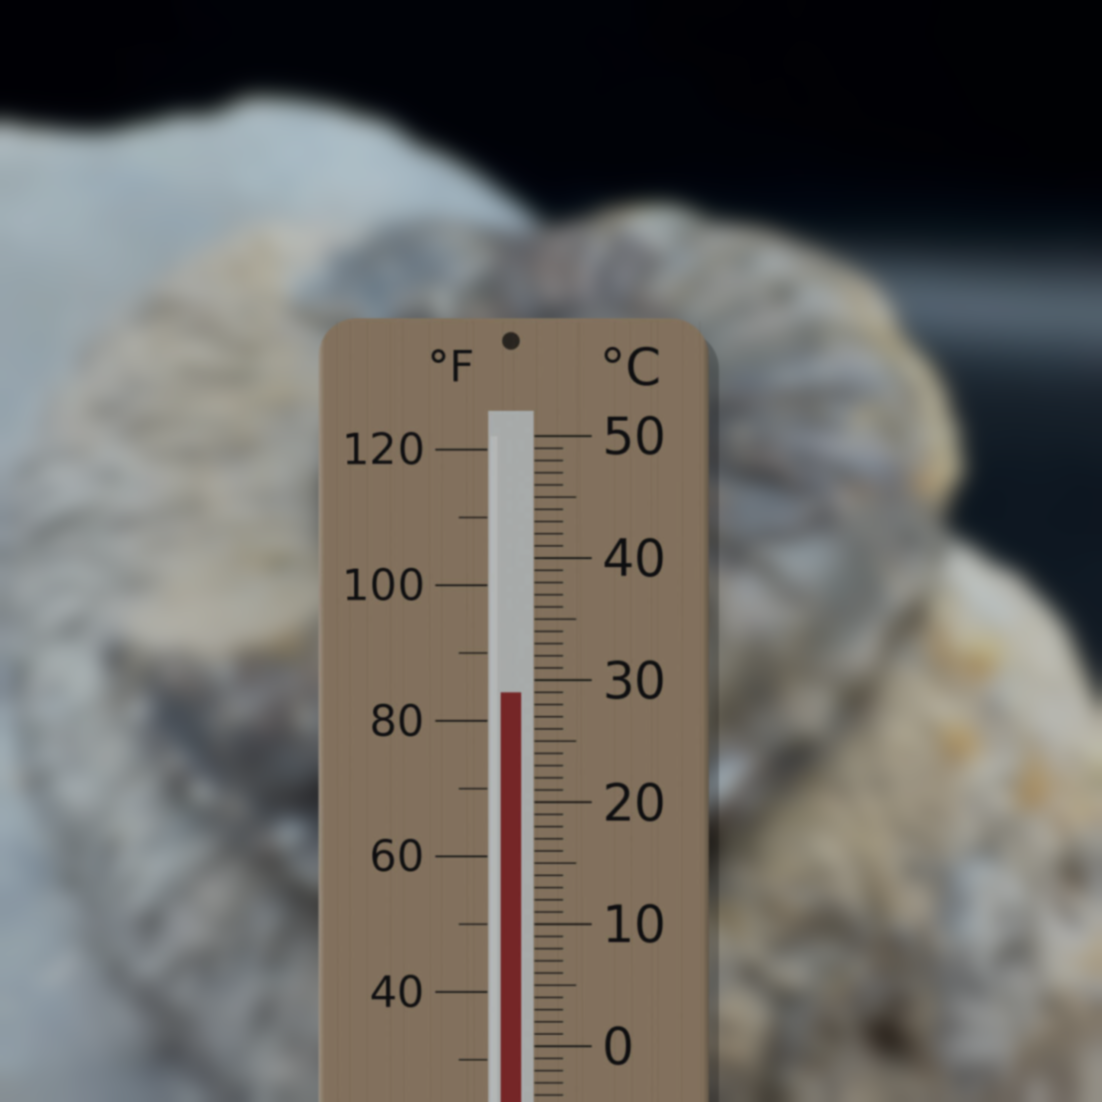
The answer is 29 °C
